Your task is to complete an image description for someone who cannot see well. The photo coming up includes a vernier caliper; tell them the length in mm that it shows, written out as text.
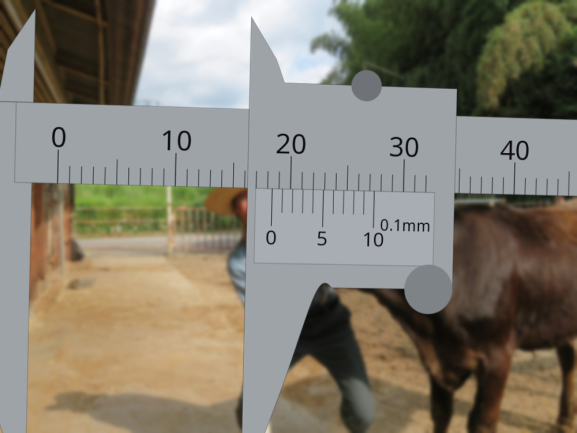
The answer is 18.4 mm
